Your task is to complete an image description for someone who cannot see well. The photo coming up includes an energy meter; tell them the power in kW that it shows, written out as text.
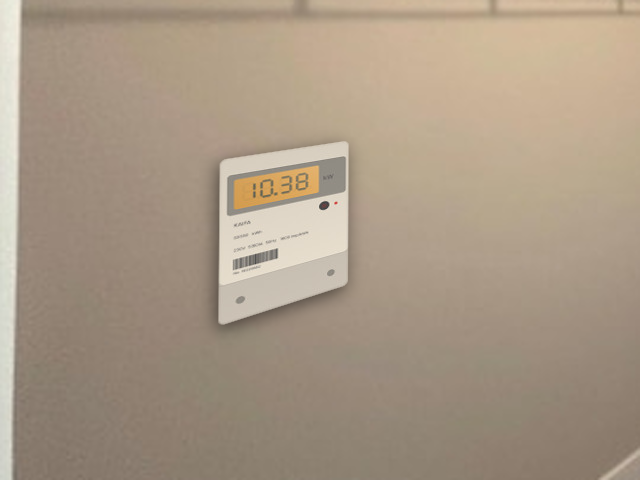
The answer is 10.38 kW
